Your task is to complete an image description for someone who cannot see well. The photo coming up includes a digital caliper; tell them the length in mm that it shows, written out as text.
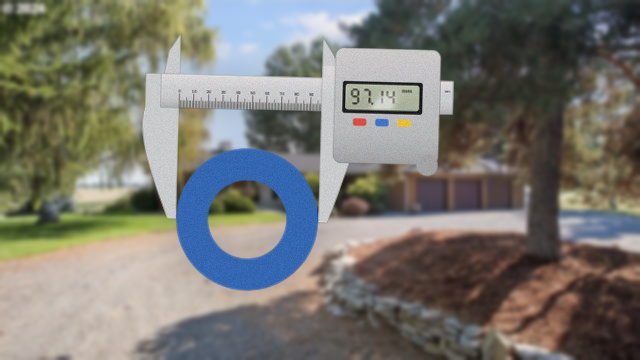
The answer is 97.14 mm
